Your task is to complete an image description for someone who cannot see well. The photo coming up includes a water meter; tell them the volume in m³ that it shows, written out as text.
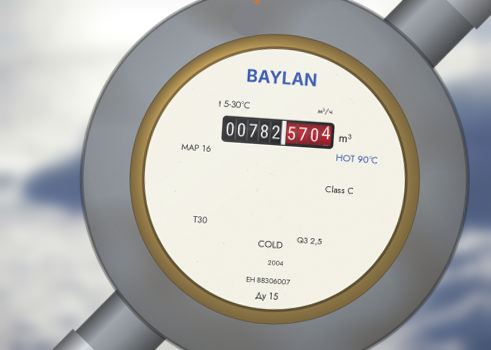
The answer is 782.5704 m³
